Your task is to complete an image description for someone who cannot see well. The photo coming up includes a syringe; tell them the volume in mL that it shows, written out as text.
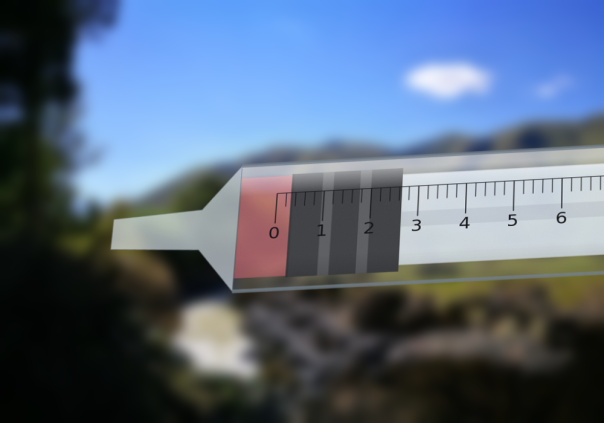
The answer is 0.3 mL
